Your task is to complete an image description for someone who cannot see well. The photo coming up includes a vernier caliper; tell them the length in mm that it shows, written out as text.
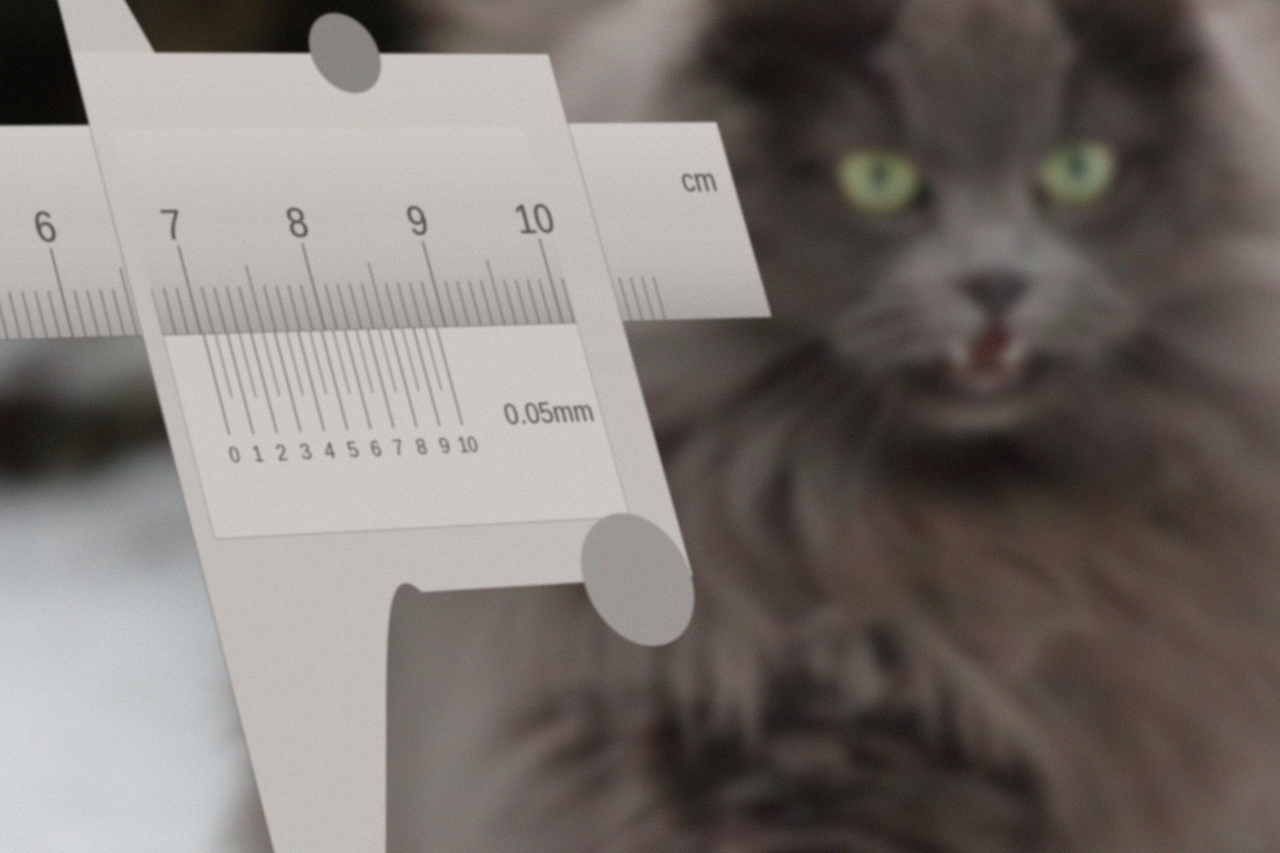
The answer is 70.2 mm
